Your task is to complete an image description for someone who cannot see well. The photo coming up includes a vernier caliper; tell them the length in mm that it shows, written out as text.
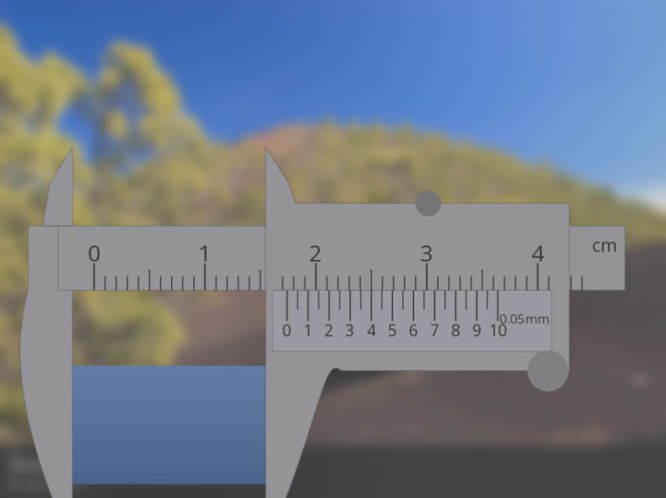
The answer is 17.4 mm
